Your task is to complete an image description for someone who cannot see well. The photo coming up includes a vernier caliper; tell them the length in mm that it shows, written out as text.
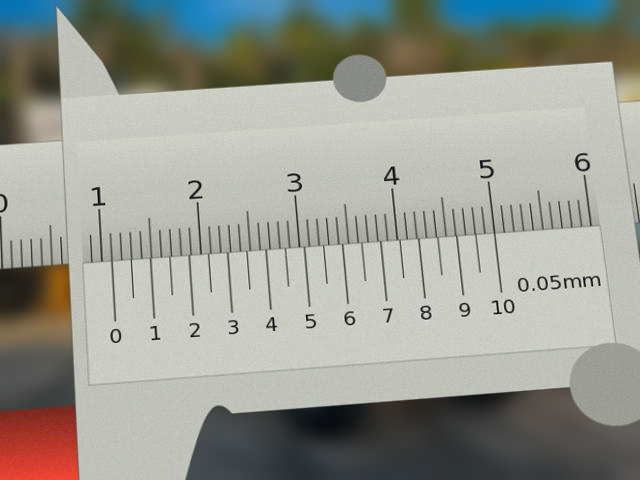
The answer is 11.0 mm
